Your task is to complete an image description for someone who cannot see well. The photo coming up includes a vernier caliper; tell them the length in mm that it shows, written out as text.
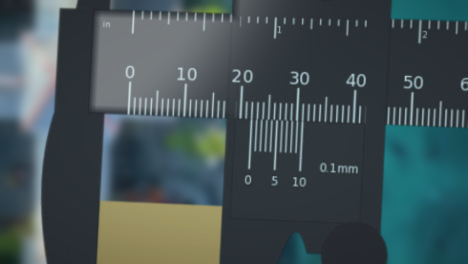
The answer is 22.0 mm
